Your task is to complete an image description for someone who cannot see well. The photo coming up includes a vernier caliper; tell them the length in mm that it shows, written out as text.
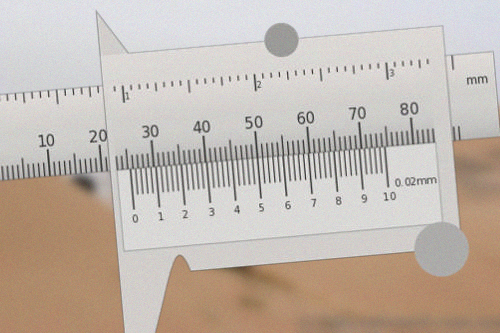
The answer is 25.5 mm
